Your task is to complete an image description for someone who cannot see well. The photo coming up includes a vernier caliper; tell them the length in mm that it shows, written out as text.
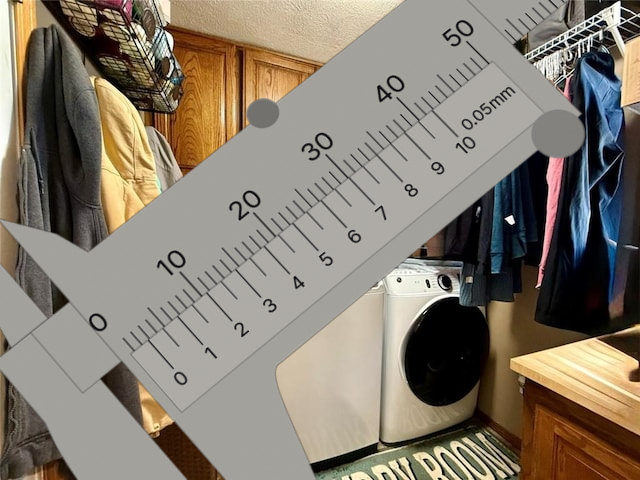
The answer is 2.8 mm
